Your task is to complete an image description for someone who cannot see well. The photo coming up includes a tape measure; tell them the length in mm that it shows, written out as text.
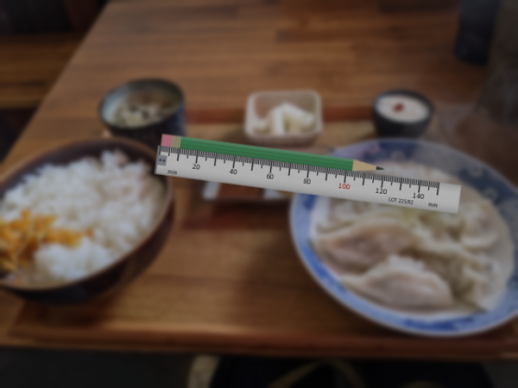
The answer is 120 mm
